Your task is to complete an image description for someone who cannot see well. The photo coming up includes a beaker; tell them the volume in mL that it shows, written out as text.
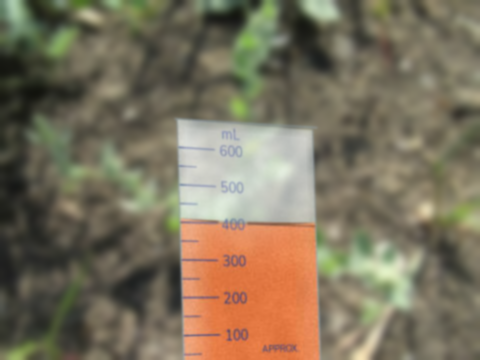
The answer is 400 mL
